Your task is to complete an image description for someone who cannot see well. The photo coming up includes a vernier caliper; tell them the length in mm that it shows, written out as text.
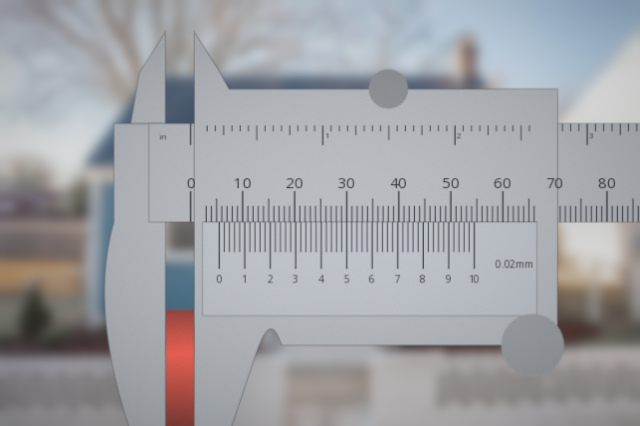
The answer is 5.5 mm
